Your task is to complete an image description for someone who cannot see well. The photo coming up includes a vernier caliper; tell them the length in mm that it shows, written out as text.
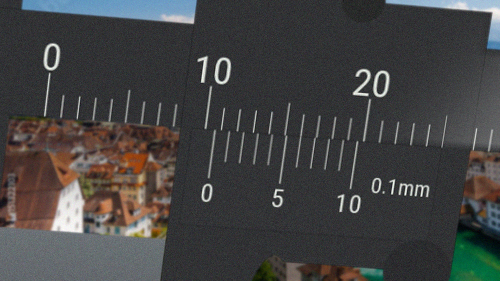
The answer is 10.6 mm
